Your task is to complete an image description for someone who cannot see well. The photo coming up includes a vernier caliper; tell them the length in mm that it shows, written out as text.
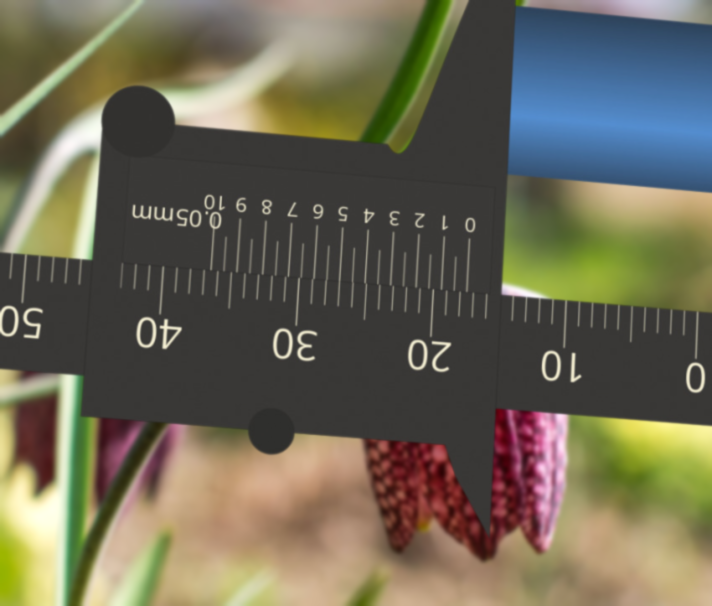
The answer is 17.5 mm
